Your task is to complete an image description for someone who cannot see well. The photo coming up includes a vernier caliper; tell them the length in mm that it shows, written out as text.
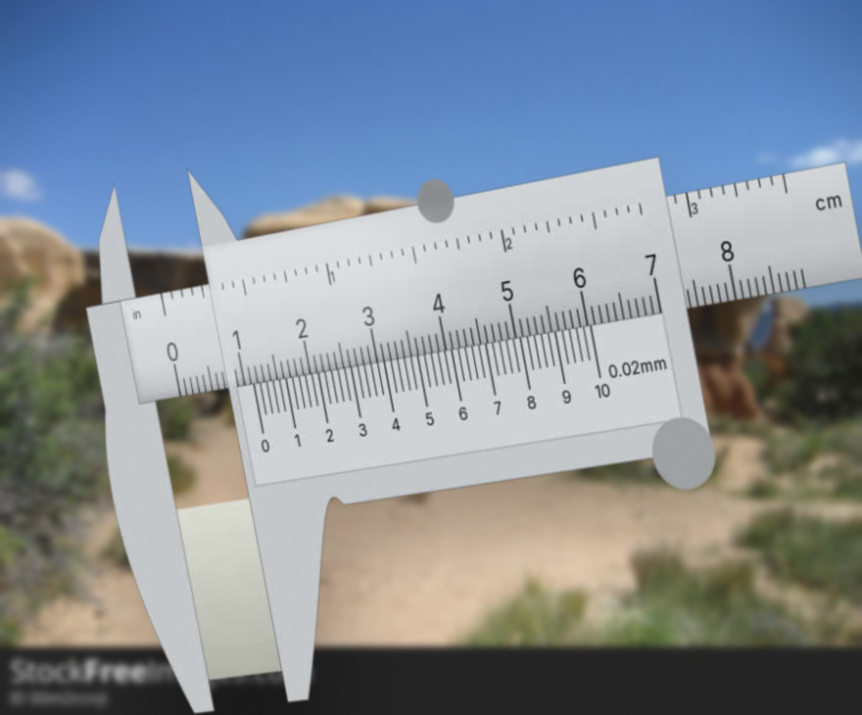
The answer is 11.4 mm
